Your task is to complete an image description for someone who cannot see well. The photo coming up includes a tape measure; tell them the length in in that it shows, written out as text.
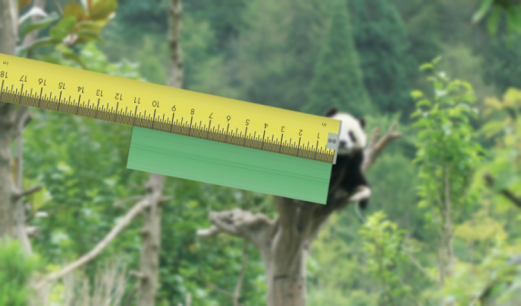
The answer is 11 in
